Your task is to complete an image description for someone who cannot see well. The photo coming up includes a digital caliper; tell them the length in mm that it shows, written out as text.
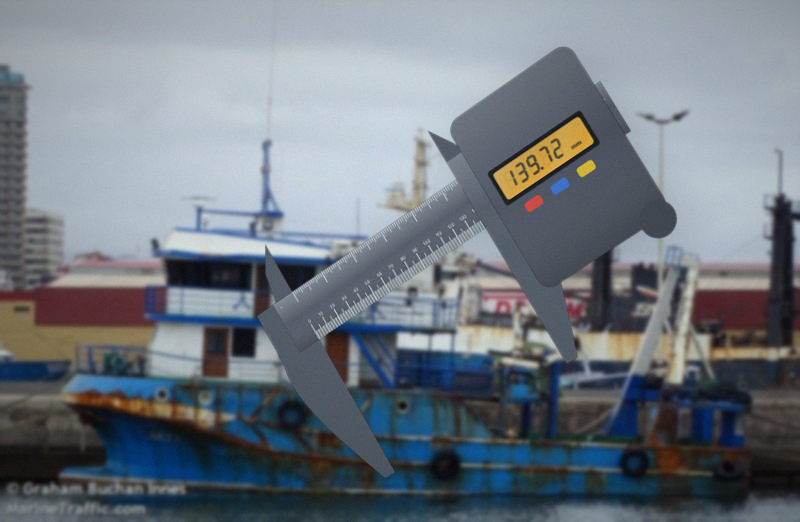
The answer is 139.72 mm
